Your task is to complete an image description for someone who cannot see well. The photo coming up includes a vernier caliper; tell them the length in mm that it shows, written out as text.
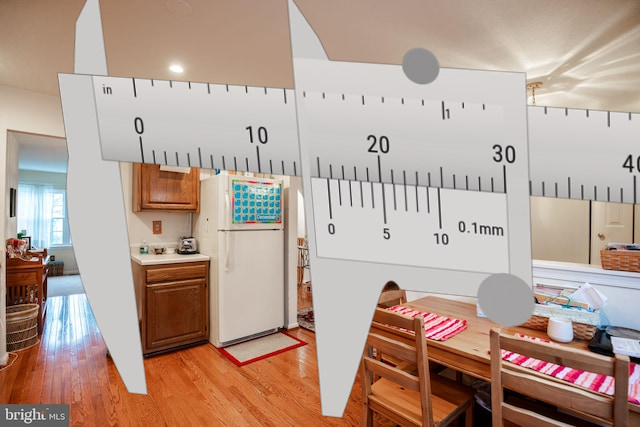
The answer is 15.7 mm
